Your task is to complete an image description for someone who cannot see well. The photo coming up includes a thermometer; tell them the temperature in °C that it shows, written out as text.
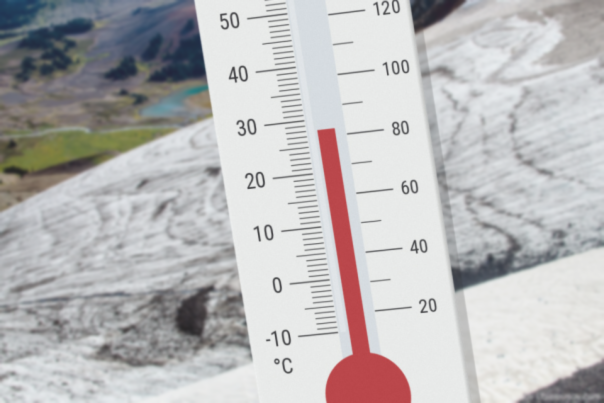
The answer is 28 °C
